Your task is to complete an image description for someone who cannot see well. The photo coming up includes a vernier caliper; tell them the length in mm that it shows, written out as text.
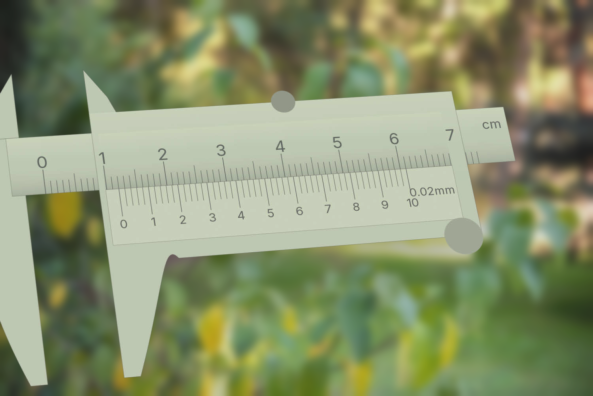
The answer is 12.0 mm
